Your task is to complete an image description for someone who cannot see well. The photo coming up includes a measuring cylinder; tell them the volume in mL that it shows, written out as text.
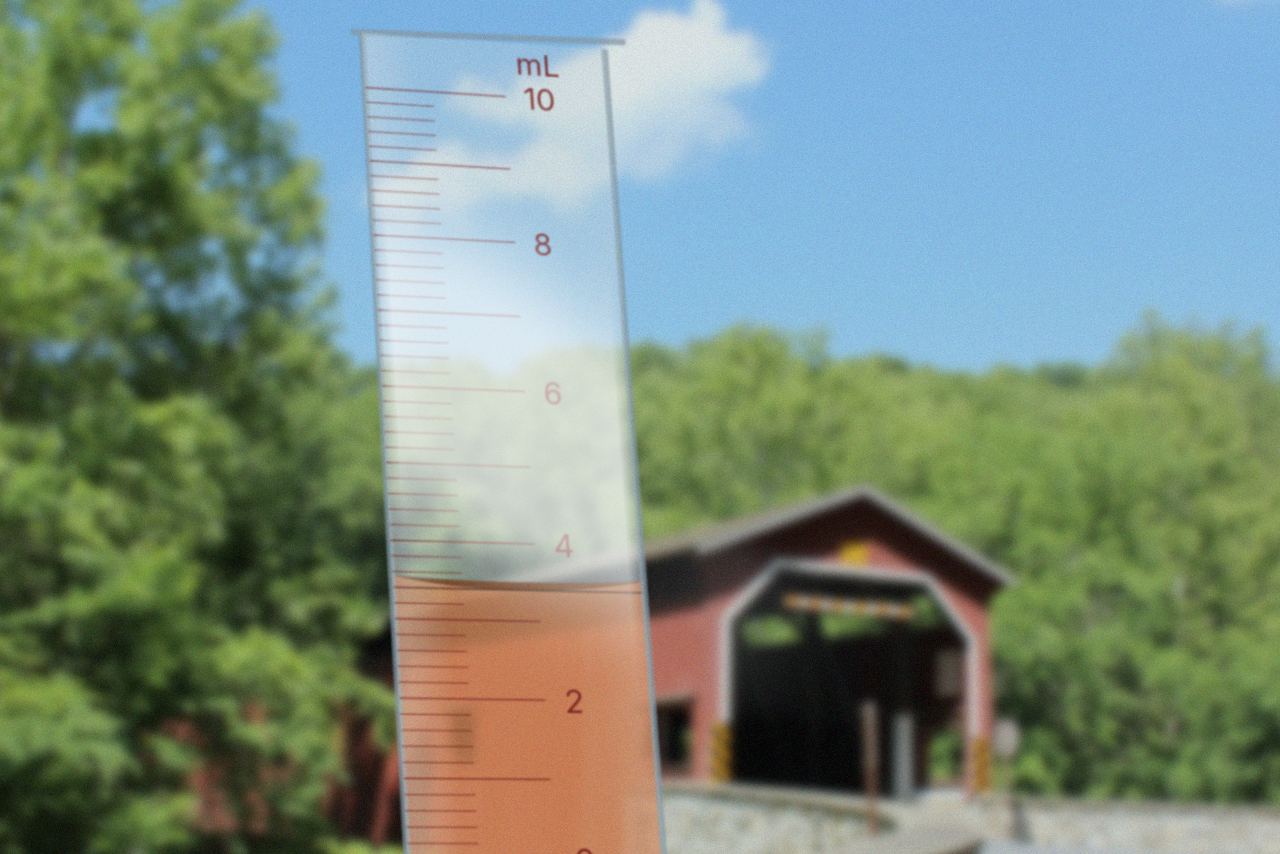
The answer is 3.4 mL
